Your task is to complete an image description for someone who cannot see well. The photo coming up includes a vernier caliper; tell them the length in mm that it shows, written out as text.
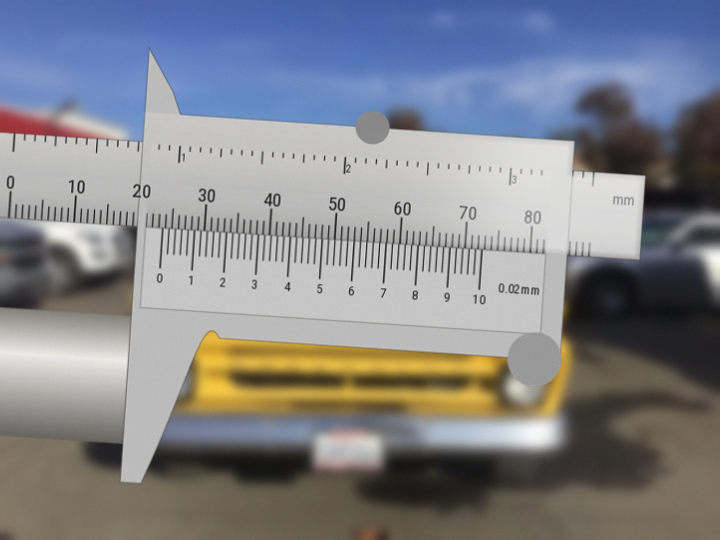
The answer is 23.6 mm
